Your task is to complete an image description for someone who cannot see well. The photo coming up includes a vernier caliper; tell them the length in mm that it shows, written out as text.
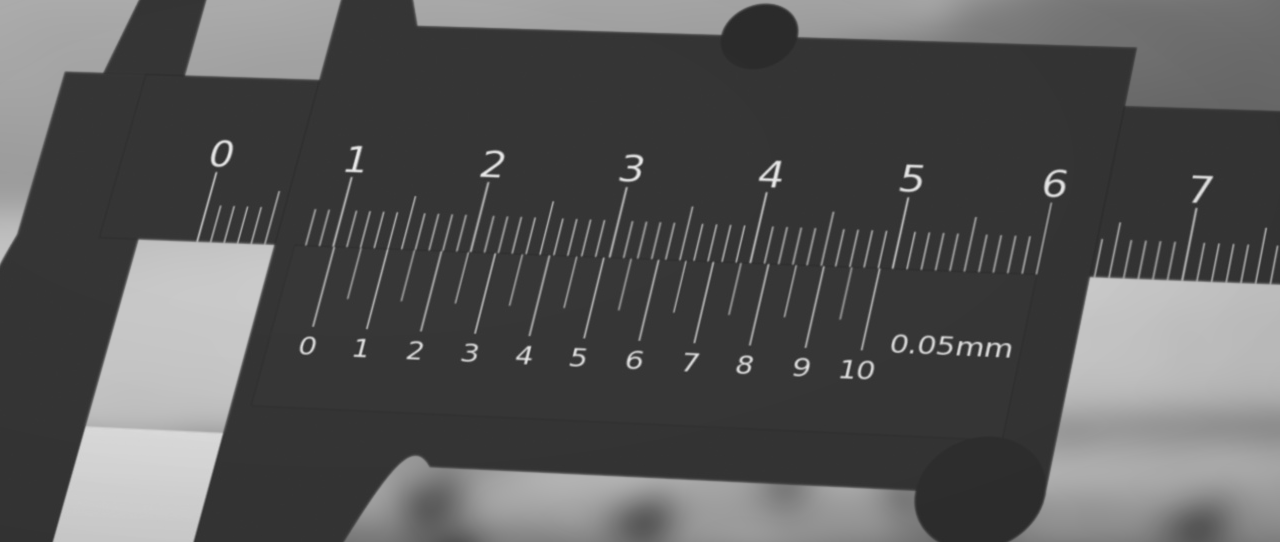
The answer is 10.1 mm
